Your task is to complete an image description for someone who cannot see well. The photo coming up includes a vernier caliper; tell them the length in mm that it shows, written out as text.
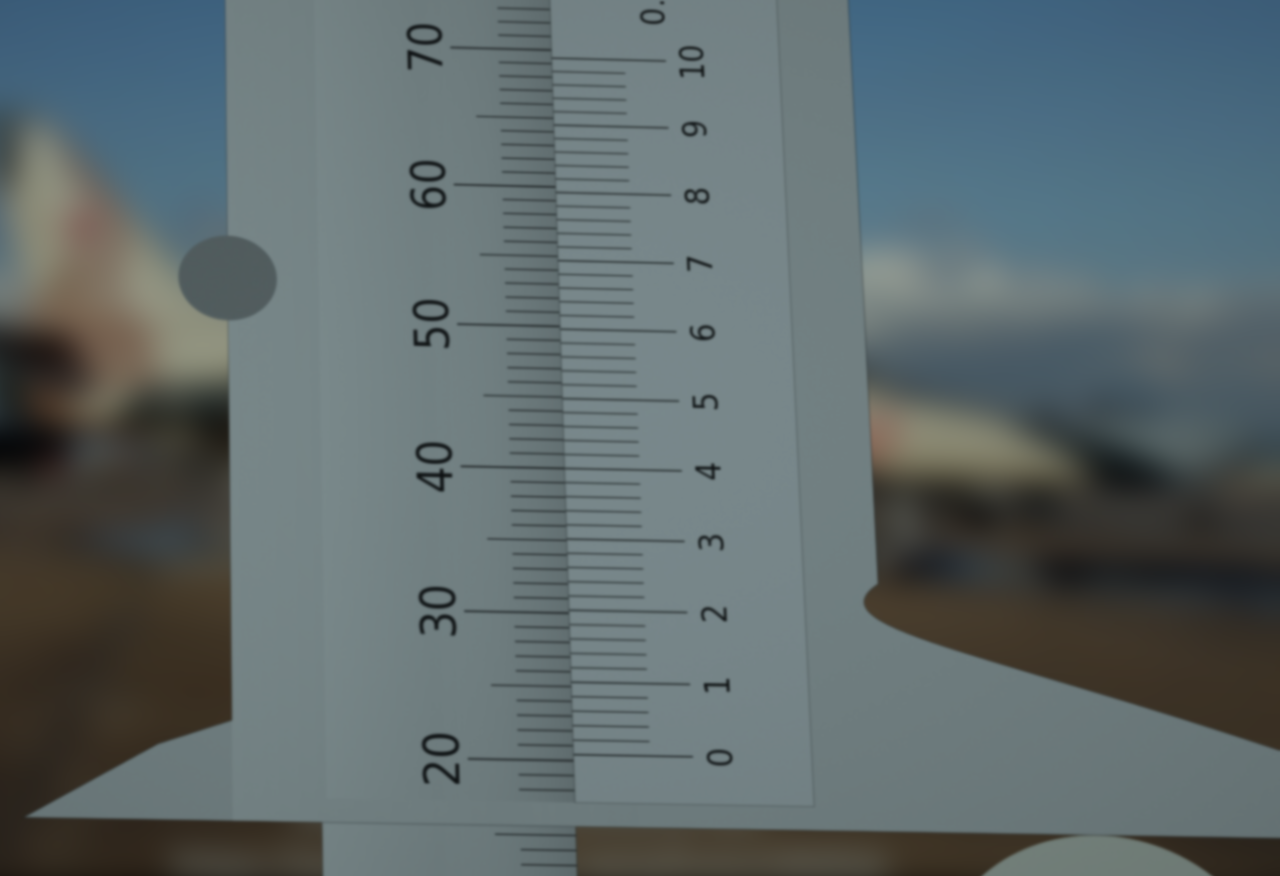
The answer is 20.4 mm
